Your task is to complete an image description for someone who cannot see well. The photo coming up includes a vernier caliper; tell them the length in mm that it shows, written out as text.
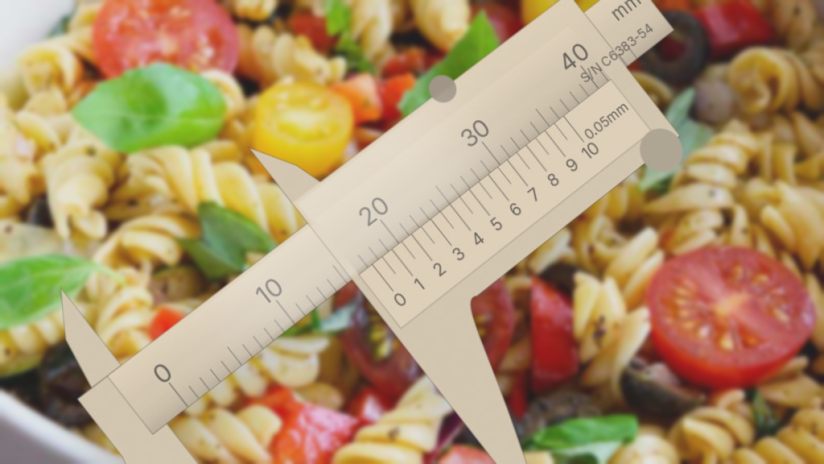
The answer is 17.4 mm
